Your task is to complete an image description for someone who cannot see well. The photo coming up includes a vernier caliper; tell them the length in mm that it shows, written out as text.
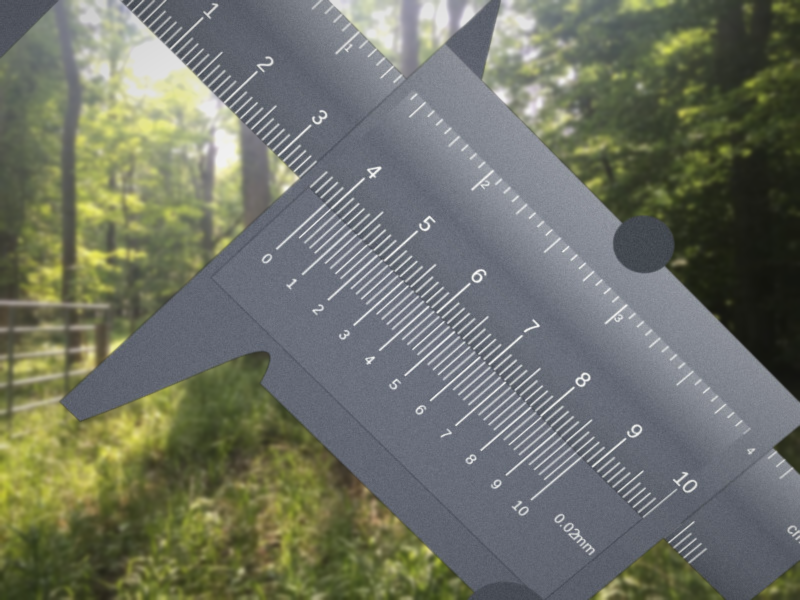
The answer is 39.0 mm
